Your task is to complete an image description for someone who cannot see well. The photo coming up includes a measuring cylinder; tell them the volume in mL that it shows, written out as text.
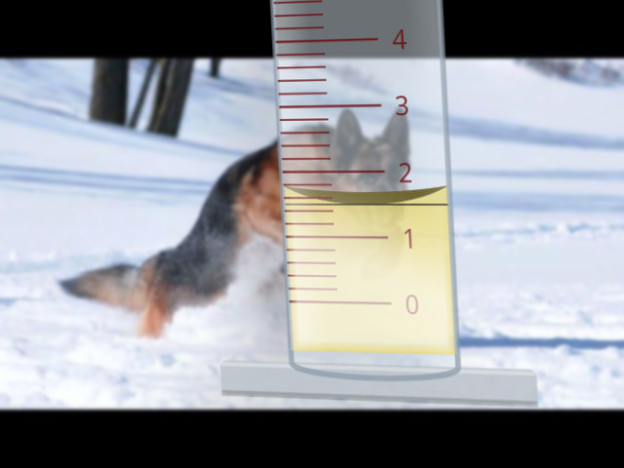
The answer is 1.5 mL
